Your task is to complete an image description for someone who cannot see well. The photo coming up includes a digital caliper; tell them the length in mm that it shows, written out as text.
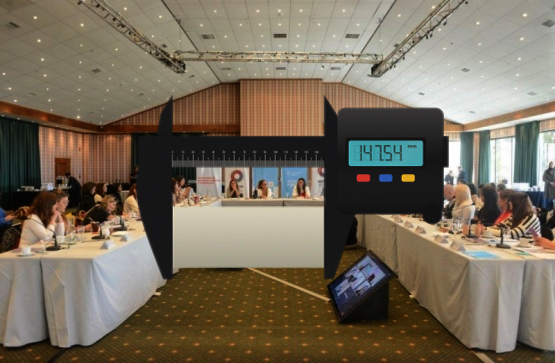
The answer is 147.54 mm
